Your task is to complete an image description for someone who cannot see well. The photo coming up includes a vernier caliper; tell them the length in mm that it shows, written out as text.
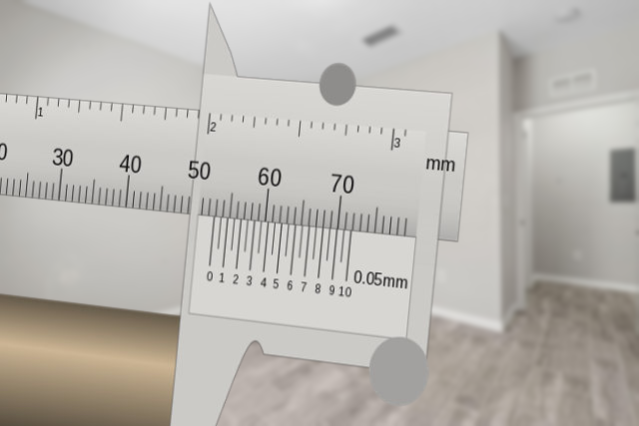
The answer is 52.8 mm
